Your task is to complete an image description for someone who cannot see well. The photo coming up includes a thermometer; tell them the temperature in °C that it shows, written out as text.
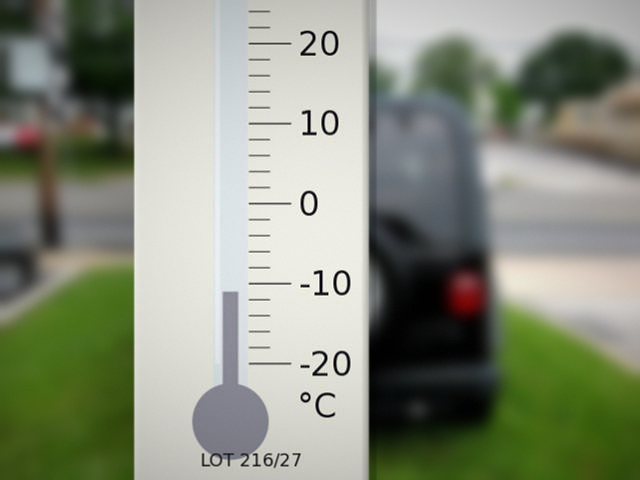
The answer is -11 °C
